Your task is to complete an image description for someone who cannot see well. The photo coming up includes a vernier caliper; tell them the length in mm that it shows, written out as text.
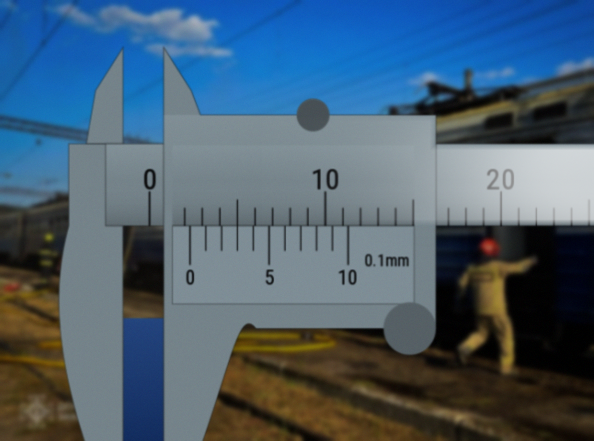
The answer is 2.3 mm
